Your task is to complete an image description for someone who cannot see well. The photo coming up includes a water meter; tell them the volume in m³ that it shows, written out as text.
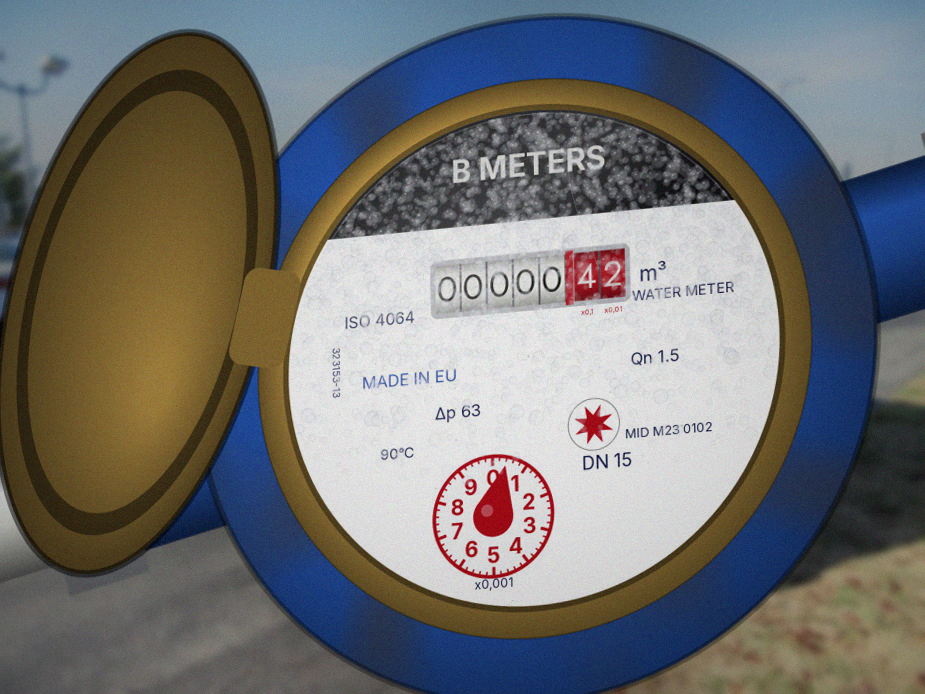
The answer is 0.420 m³
